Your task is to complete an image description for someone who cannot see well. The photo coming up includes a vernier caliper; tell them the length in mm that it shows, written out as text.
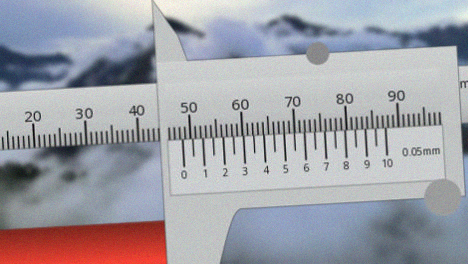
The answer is 48.5 mm
